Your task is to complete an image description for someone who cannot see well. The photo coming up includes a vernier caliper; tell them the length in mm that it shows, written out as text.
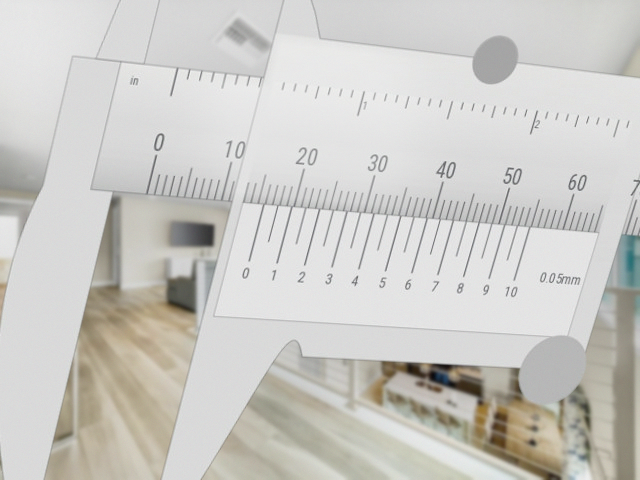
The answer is 15.8 mm
